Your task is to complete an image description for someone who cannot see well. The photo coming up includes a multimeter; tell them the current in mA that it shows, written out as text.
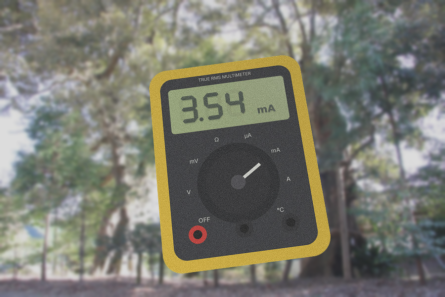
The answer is 3.54 mA
